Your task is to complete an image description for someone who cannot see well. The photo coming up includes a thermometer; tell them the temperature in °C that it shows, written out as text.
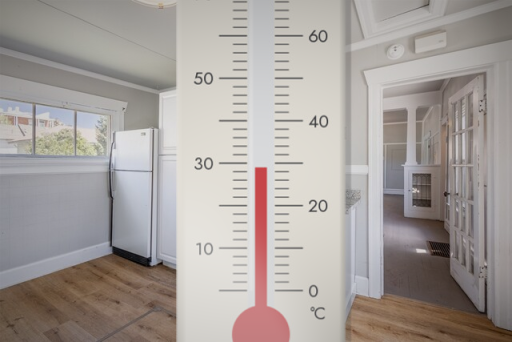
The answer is 29 °C
